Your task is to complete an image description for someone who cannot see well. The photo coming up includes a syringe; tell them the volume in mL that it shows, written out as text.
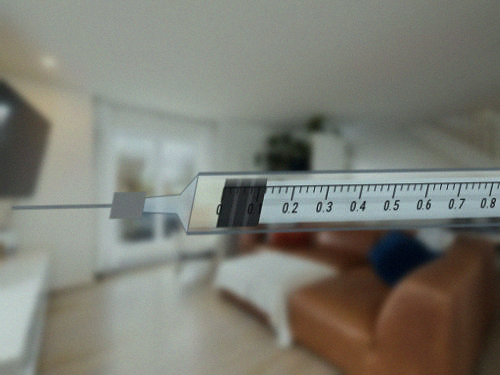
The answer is 0 mL
